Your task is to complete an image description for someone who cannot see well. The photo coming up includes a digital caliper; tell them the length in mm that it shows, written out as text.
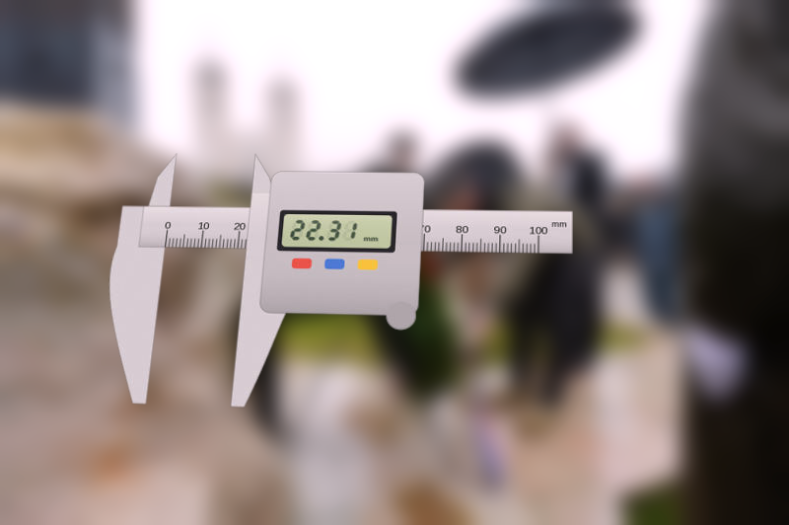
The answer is 22.31 mm
